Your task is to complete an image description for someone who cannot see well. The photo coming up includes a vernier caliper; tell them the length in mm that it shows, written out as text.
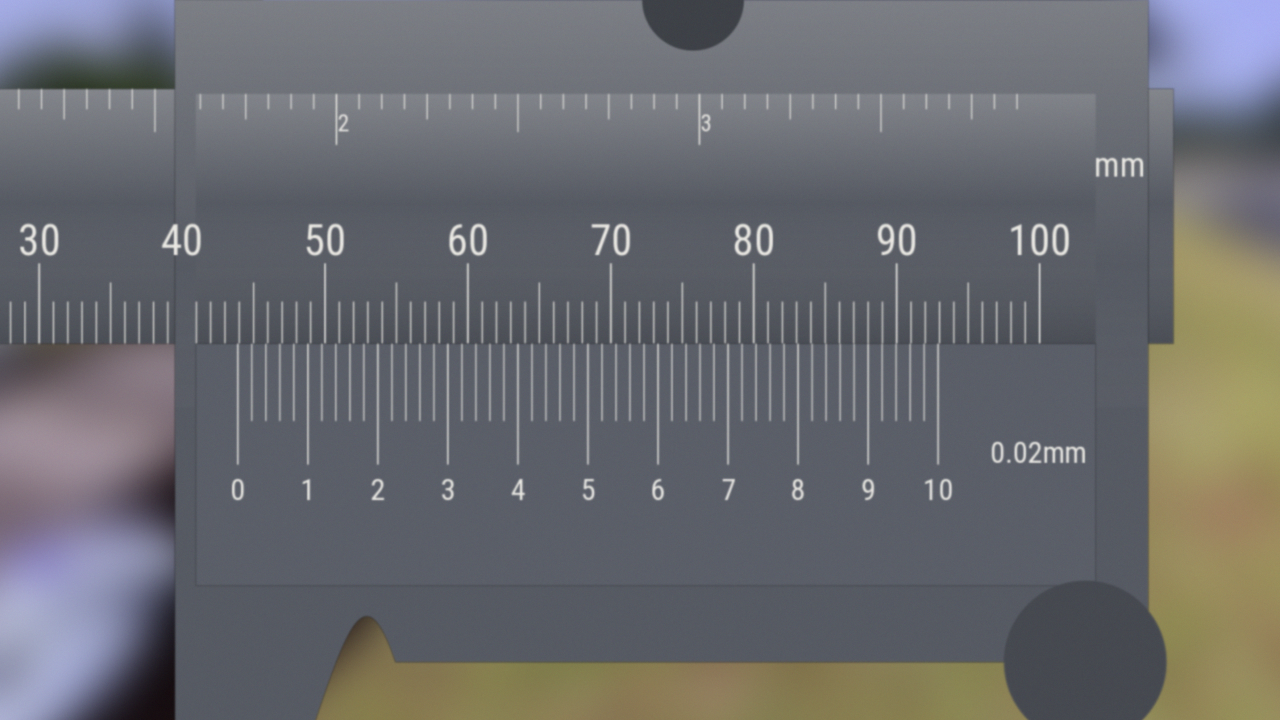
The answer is 43.9 mm
